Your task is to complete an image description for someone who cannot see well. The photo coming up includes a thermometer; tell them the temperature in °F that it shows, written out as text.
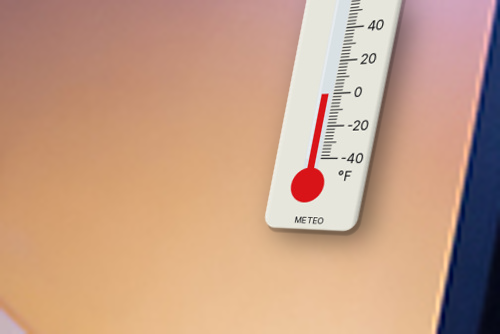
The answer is 0 °F
